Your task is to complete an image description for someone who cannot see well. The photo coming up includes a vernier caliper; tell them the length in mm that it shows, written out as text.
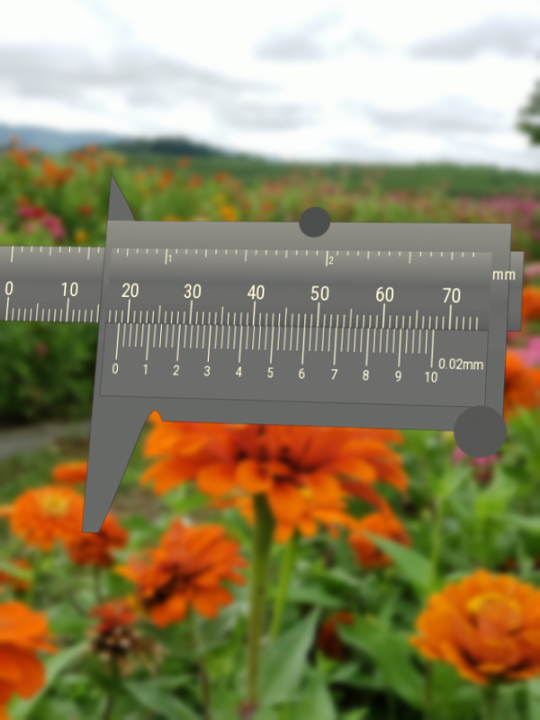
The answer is 18.6 mm
